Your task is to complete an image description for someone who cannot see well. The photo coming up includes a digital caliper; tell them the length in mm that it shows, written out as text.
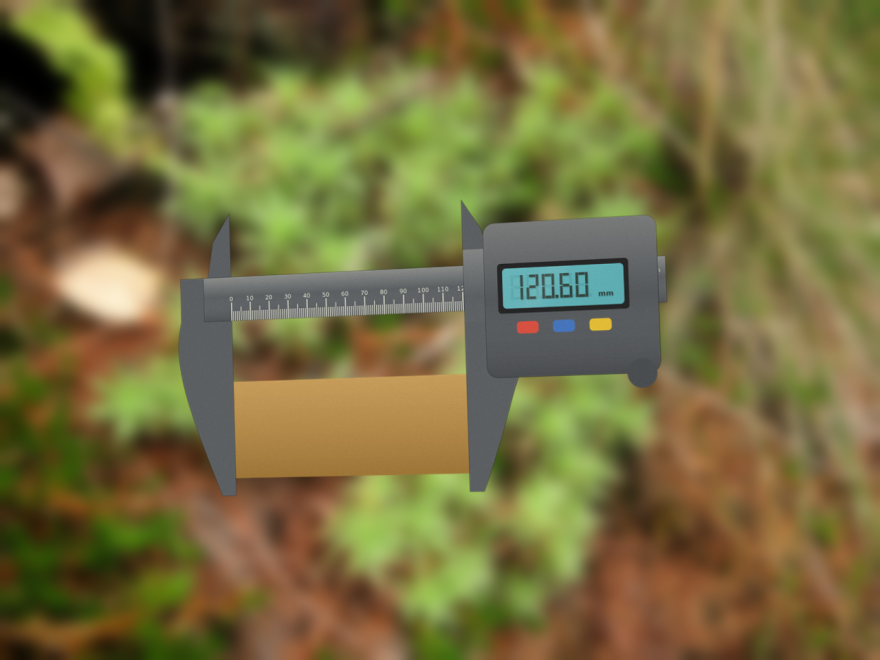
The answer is 120.60 mm
